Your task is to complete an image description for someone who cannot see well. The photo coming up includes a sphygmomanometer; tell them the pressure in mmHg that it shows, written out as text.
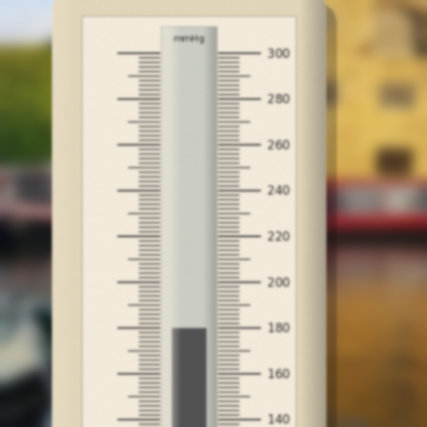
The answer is 180 mmHg
